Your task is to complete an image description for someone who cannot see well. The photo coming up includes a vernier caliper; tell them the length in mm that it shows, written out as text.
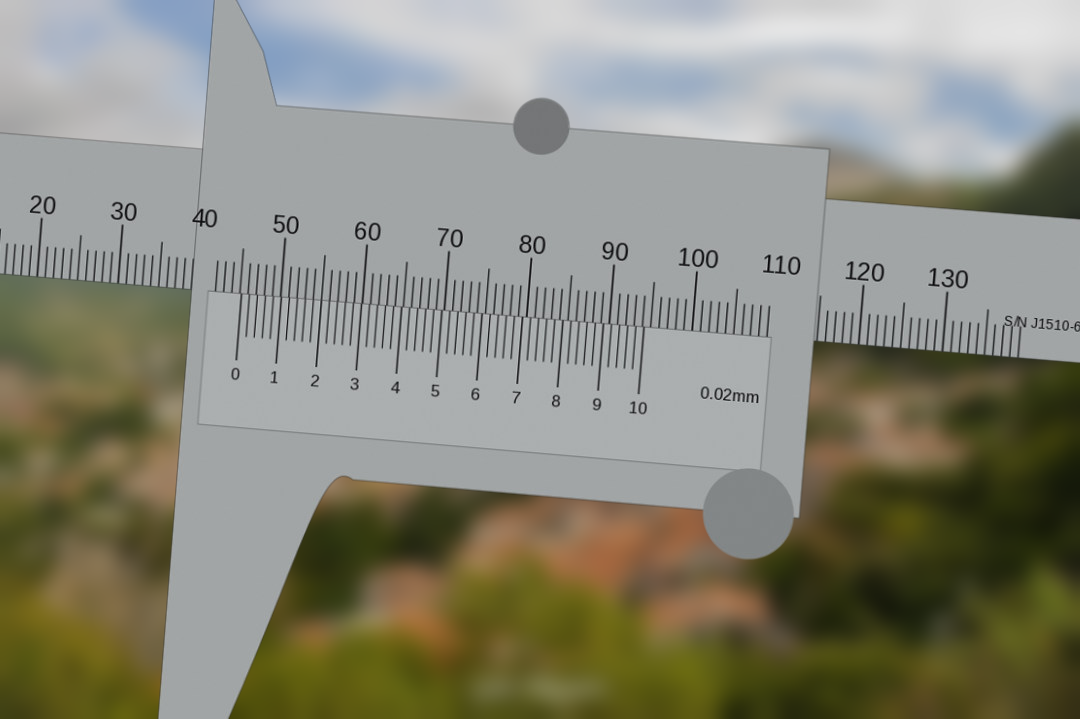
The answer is 45.2 mm
